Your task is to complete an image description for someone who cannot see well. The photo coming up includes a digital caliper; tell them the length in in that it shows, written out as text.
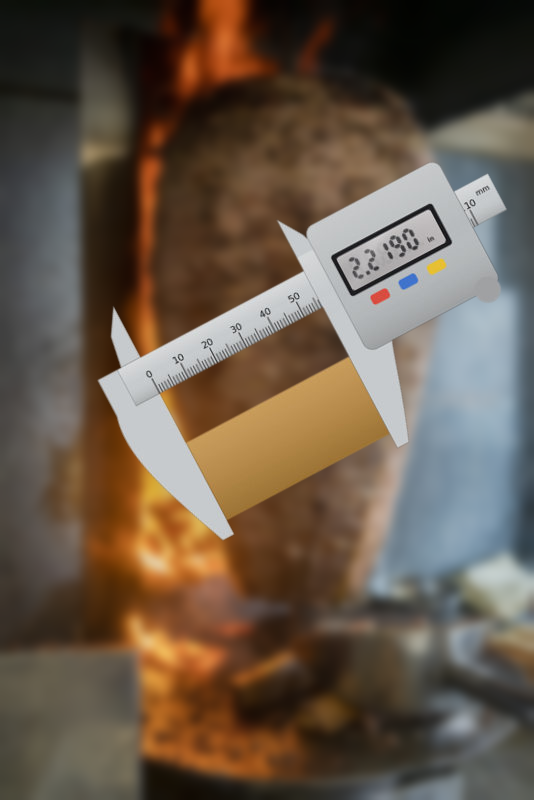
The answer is 2.2190 in
